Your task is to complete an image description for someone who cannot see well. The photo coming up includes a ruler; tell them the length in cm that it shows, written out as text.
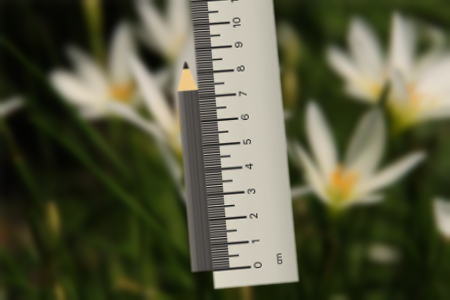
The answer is 8.5 cm
